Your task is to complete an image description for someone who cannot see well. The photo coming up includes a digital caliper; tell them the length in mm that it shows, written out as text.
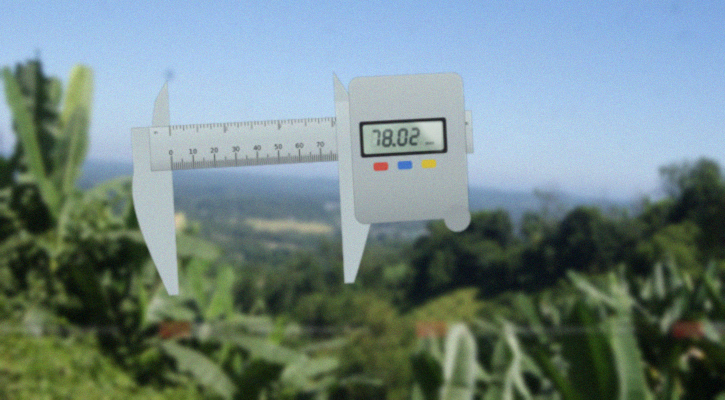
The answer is 78.02 mm
